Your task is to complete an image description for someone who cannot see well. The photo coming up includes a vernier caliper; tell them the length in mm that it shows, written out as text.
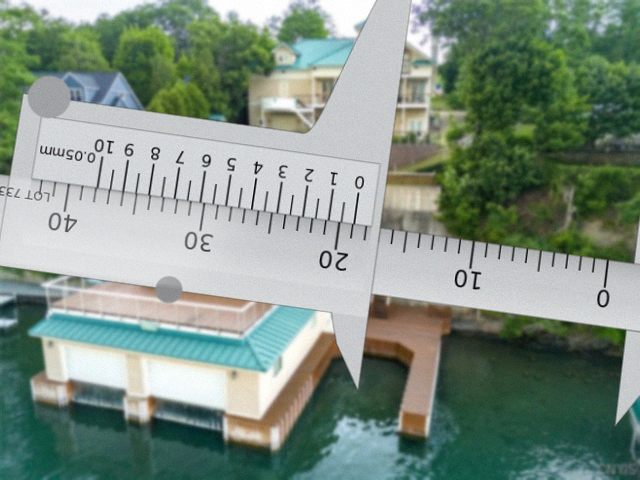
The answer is 18.9 mm
